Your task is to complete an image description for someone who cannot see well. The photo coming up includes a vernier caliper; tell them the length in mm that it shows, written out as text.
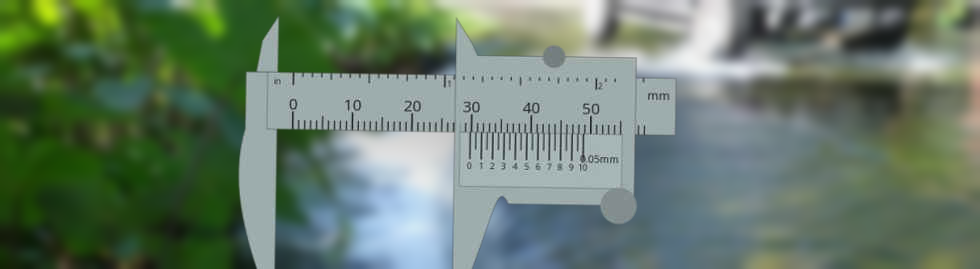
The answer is 29.8 mm
